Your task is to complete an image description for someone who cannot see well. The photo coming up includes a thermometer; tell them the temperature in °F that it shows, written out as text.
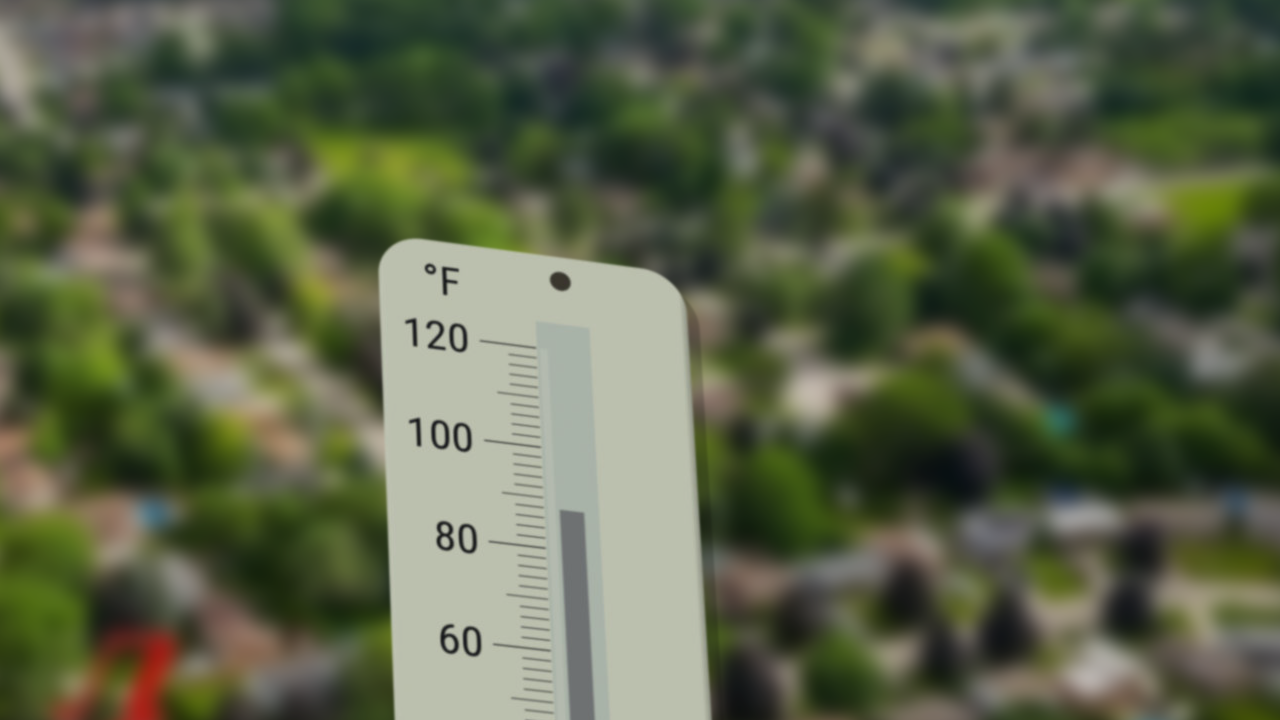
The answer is 88 °F
